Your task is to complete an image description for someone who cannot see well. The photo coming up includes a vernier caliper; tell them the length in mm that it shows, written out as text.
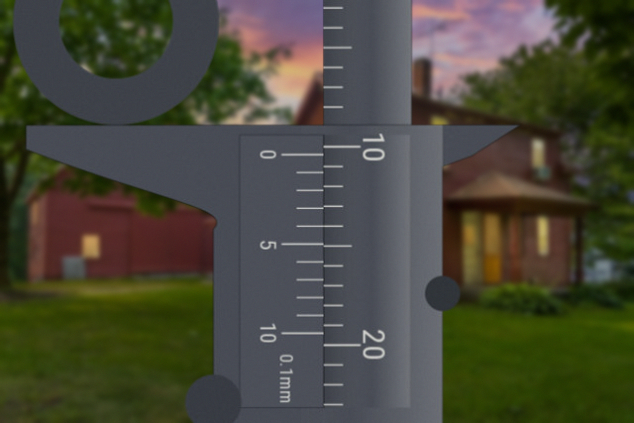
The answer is 10.4 mm
